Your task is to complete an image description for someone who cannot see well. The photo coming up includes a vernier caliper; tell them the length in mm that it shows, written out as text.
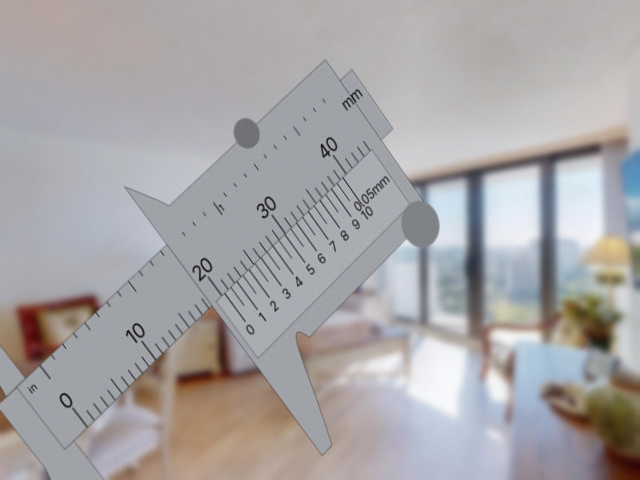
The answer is 20.4 mm
